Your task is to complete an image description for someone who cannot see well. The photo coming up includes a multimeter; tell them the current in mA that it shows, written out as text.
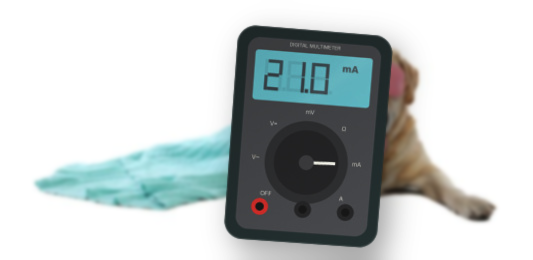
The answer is 21.0 mA
